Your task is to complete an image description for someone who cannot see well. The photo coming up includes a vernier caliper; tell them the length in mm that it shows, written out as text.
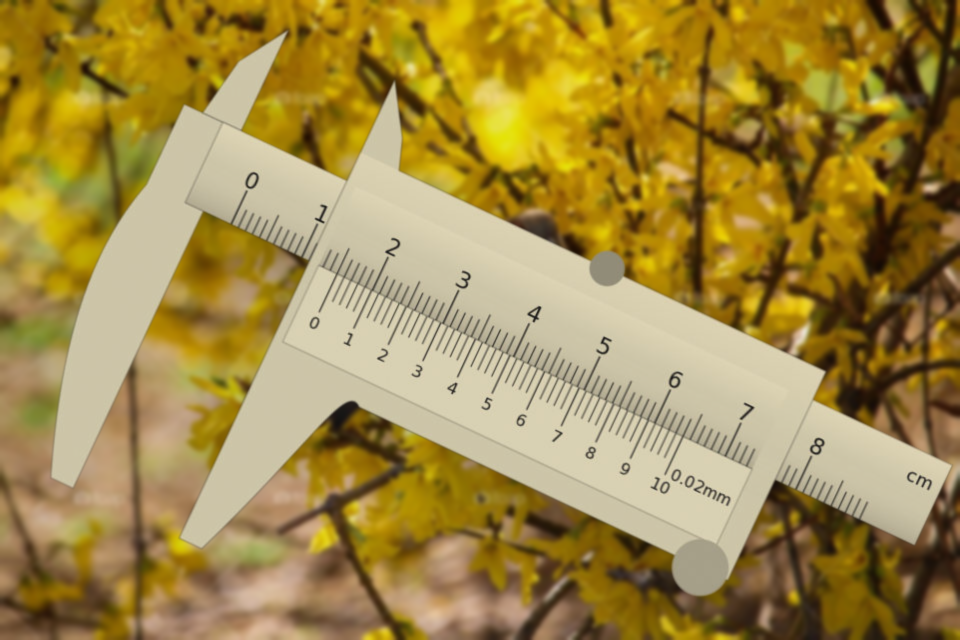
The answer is 15.0 mm
